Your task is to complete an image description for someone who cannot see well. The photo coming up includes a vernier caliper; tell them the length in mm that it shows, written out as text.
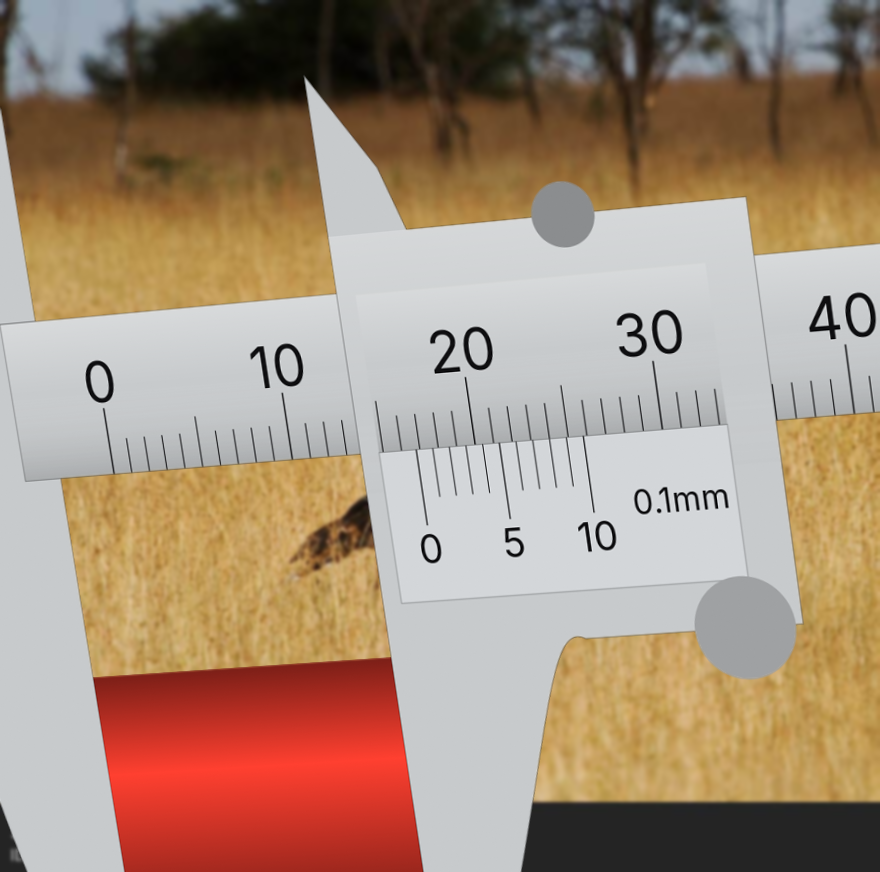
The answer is 16.8 mm
